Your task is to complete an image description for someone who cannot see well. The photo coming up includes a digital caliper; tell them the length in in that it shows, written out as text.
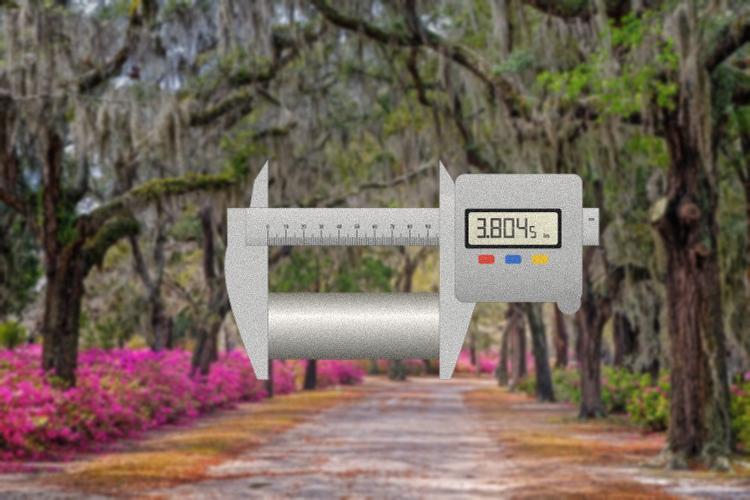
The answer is 3.8045 in
